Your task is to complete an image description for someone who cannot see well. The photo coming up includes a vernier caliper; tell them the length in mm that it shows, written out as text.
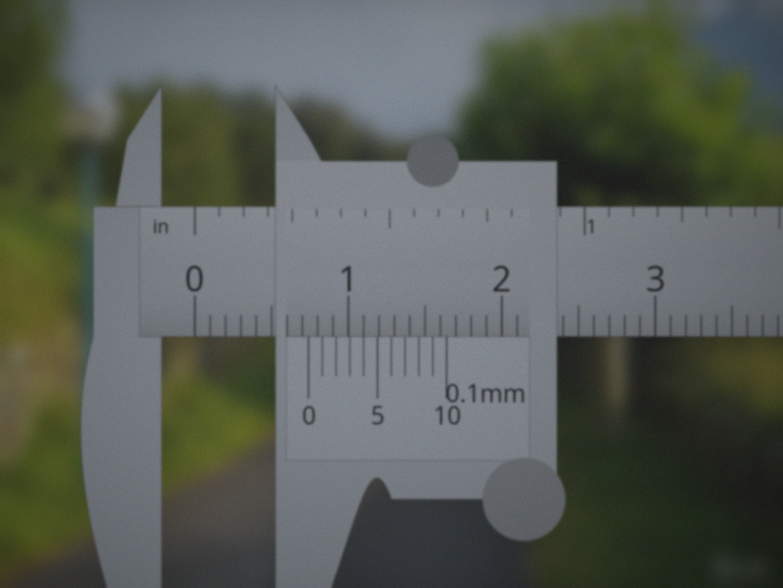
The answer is 7.4 mm
